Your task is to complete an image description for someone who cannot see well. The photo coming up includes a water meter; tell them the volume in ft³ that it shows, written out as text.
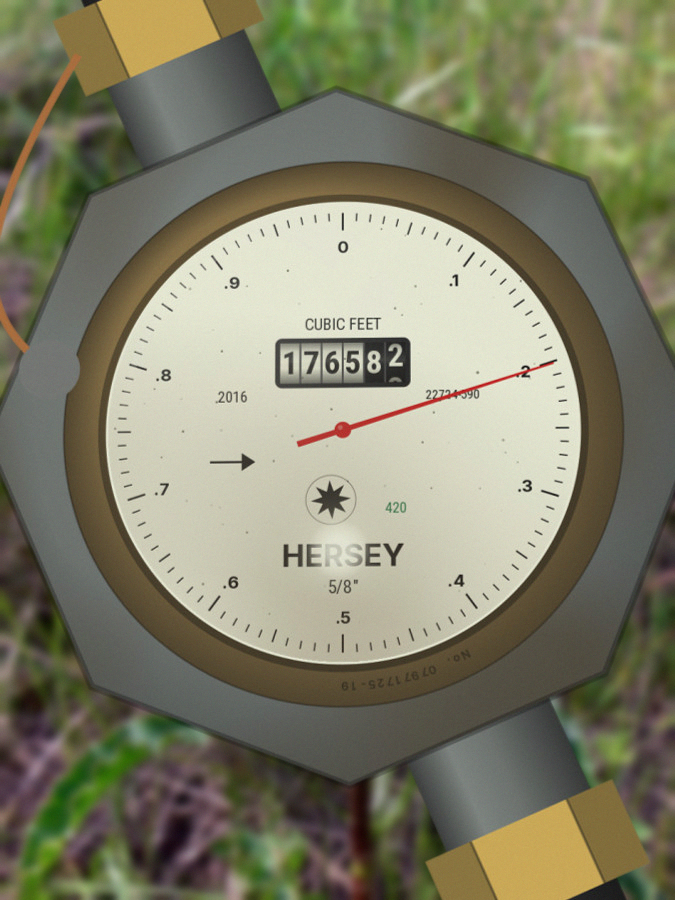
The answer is 176582.20 ft³
